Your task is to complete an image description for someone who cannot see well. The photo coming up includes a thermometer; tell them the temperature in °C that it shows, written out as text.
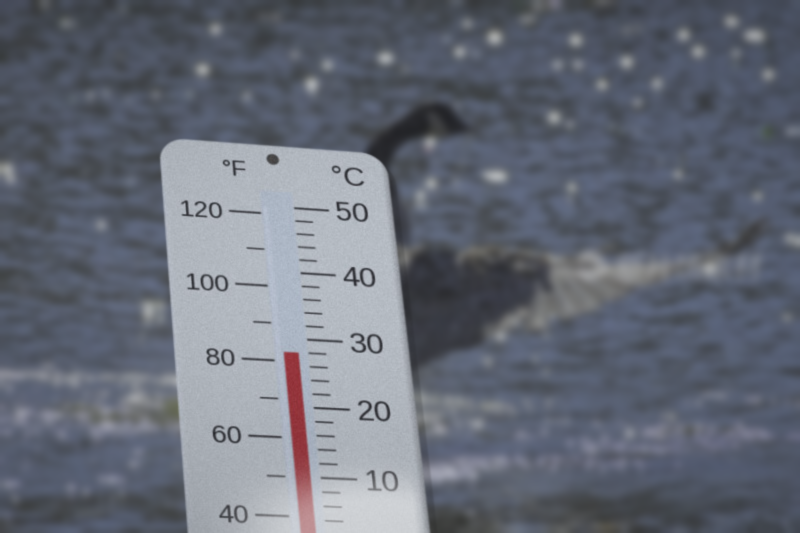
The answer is 28 °C
